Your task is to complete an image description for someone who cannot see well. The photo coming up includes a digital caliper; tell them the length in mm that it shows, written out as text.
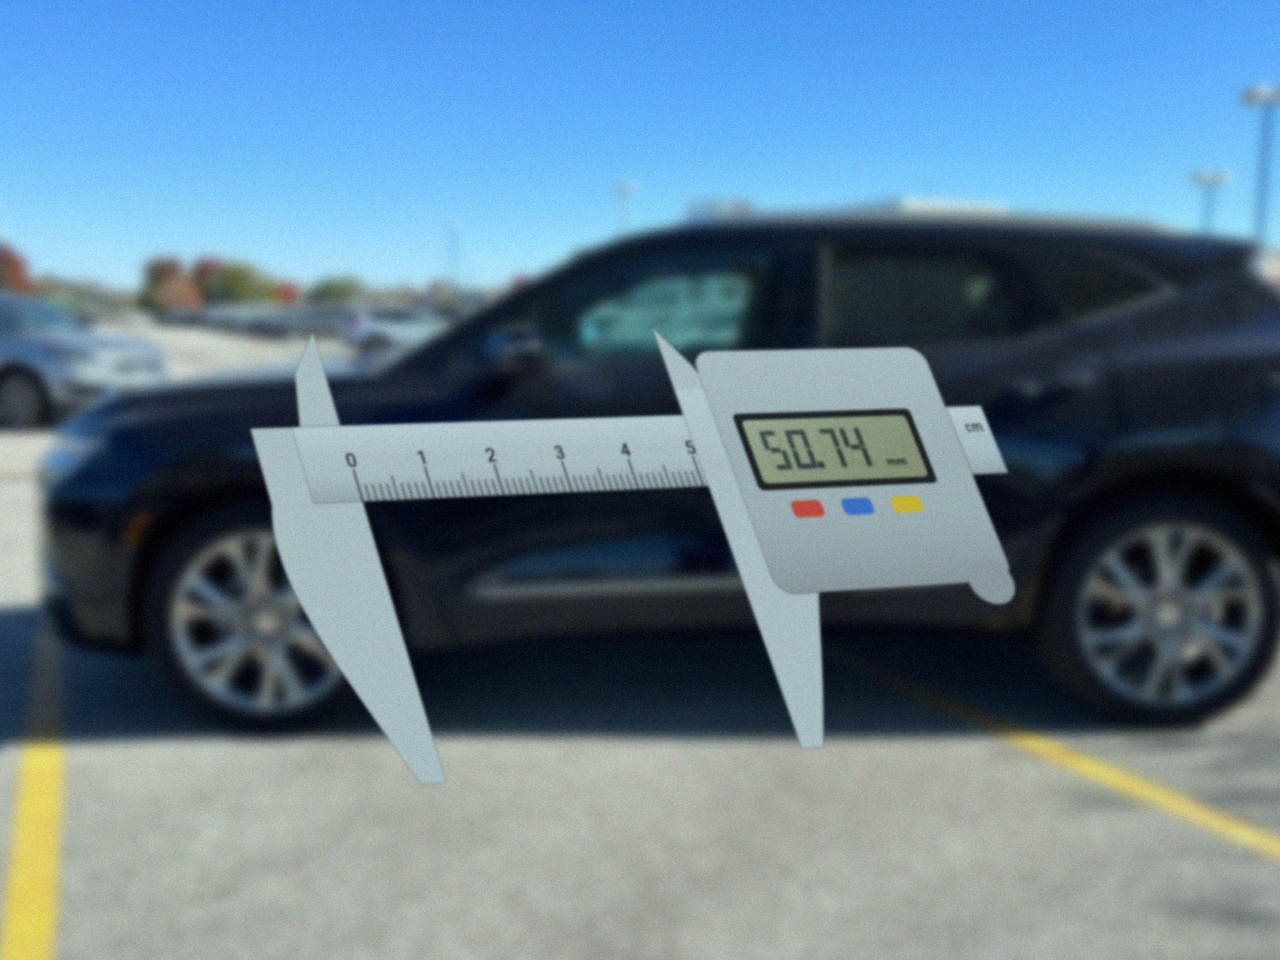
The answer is 50.74 mm
